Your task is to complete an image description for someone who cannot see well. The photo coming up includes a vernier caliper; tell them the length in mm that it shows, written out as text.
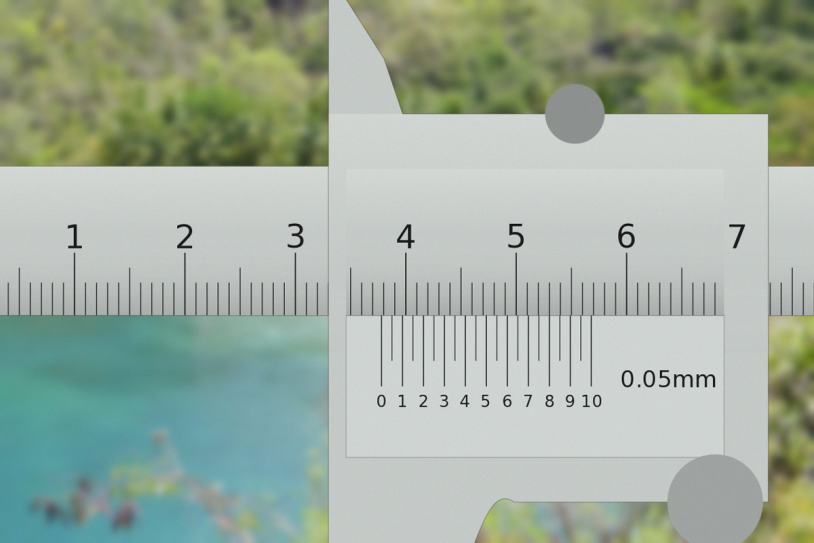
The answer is 37.8 mm
